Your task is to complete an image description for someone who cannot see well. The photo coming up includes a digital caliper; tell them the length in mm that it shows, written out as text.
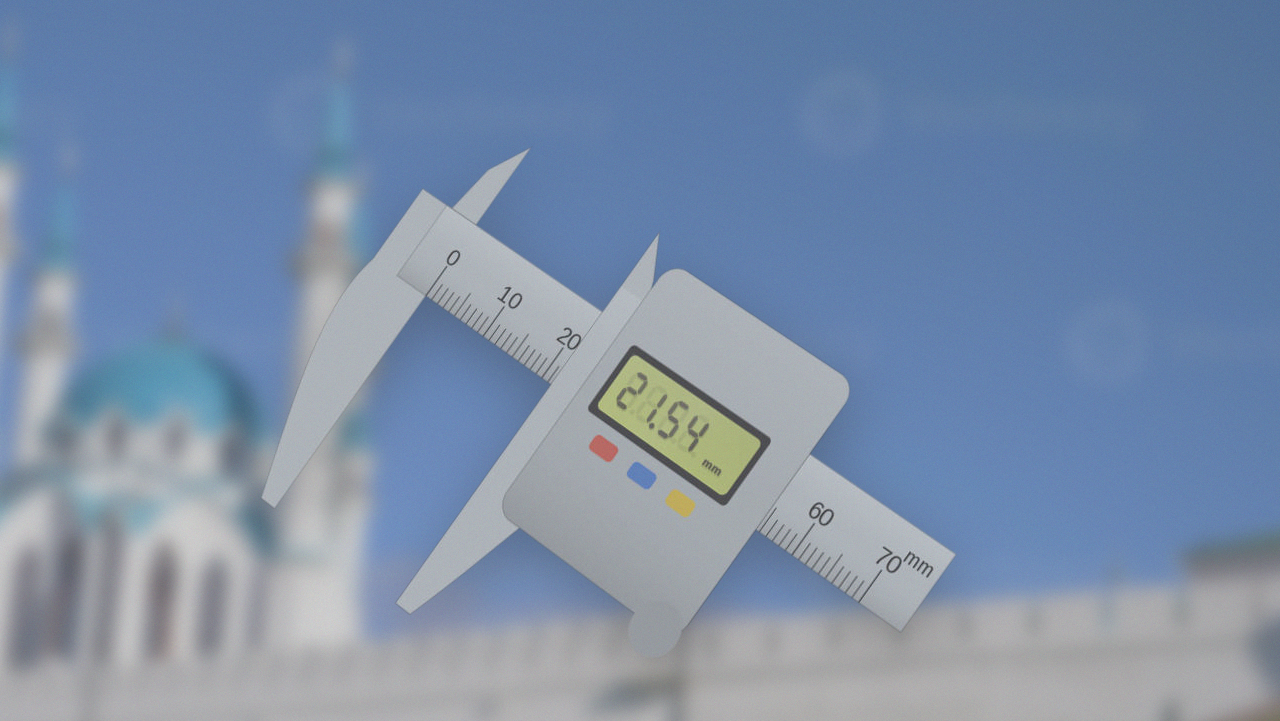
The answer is 21.54 mm
